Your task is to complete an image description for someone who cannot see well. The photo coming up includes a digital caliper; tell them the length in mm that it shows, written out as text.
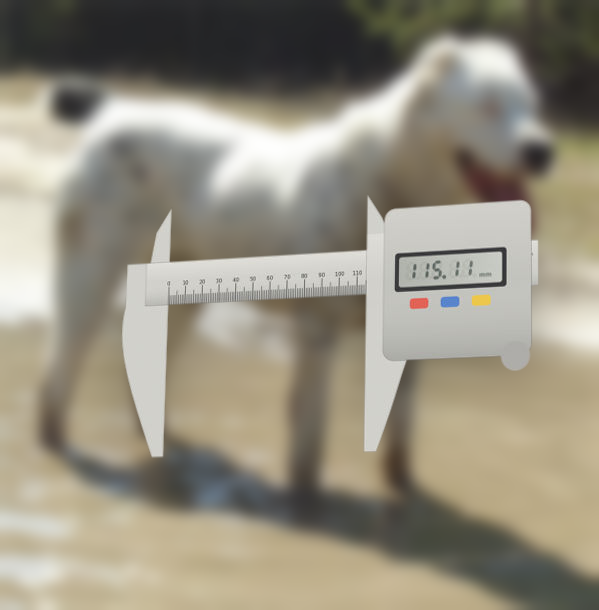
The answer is 115.11 mm
